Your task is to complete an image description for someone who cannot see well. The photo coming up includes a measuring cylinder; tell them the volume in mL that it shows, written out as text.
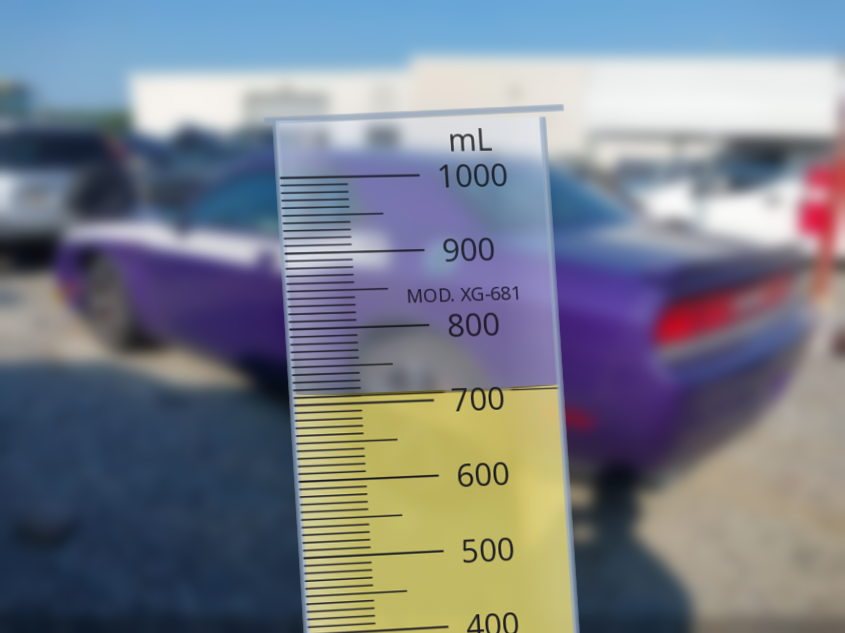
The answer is 710 mL
